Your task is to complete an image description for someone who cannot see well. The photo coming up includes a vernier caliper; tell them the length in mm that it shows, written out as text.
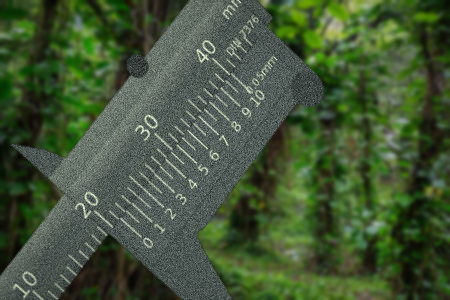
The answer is 21.2 mm
